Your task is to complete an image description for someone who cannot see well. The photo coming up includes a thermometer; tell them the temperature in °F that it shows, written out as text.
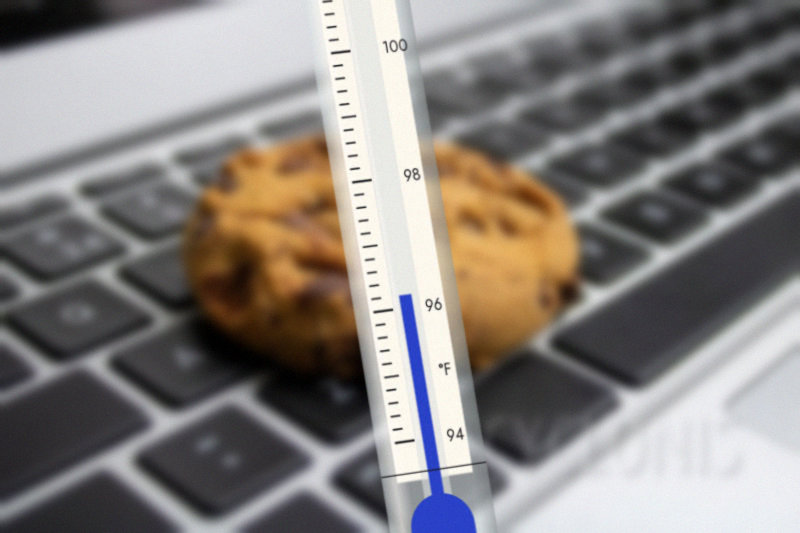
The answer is 96.2 °F
